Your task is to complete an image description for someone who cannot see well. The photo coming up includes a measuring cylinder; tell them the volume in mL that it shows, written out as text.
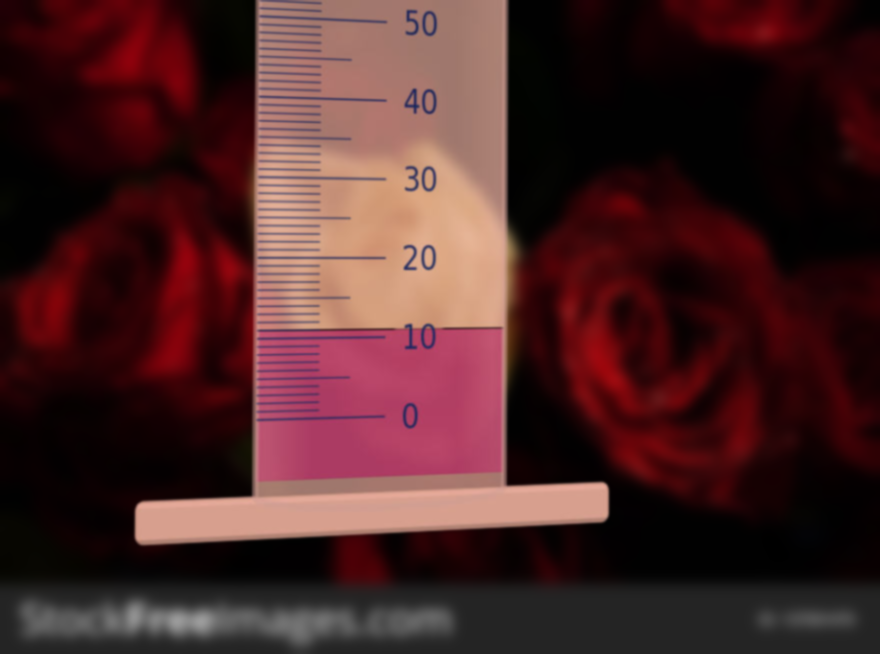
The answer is 11 mL
